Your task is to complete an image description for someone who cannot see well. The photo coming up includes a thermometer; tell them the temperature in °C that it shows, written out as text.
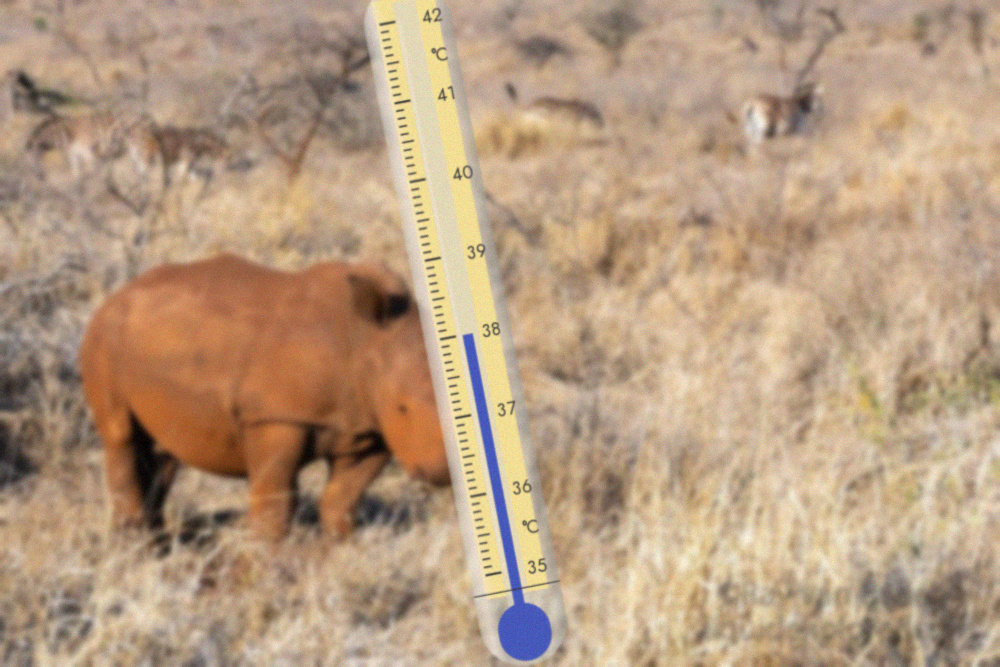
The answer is 38 °C
